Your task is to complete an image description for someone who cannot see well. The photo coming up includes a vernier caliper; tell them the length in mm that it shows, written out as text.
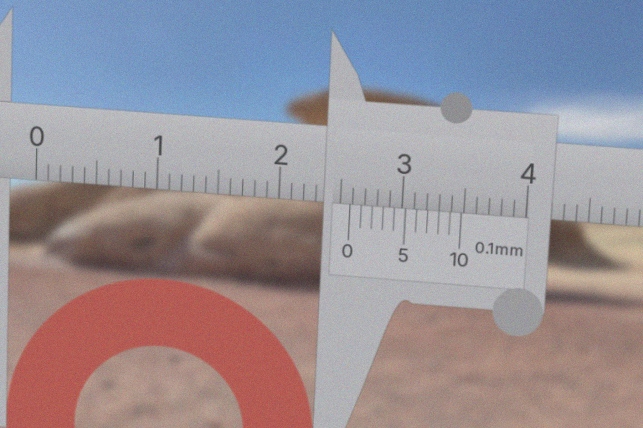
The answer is 25.8 mm
